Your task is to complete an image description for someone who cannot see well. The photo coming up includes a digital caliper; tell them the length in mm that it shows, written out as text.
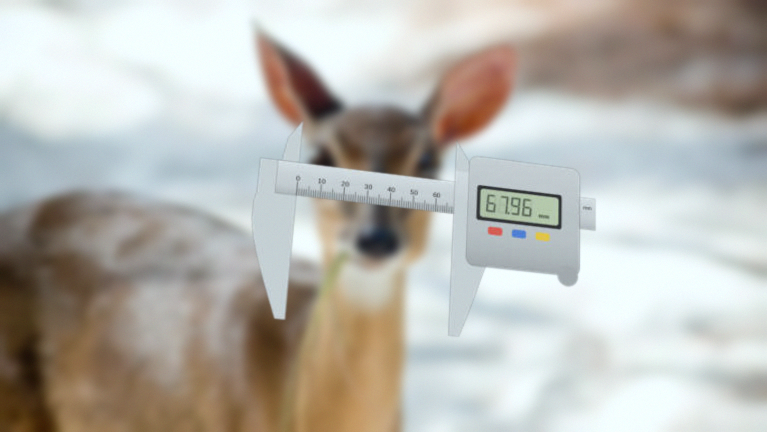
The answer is 67.96 mm
